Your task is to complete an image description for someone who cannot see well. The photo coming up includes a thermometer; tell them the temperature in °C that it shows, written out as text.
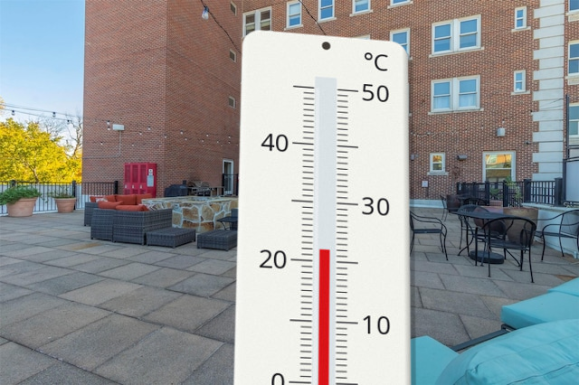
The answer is 22 °C
